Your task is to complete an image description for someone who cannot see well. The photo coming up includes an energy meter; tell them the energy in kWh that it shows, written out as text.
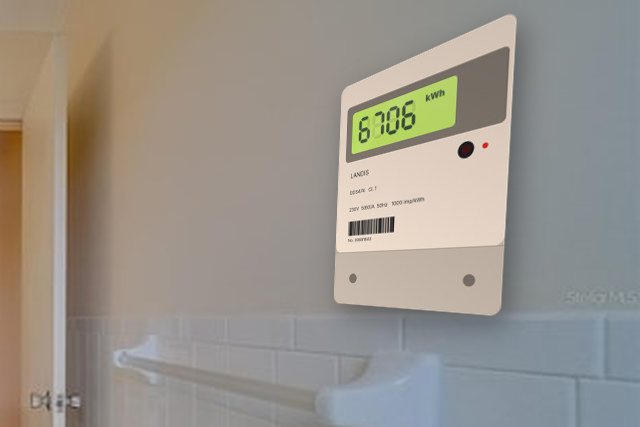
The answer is 6706 kWh
